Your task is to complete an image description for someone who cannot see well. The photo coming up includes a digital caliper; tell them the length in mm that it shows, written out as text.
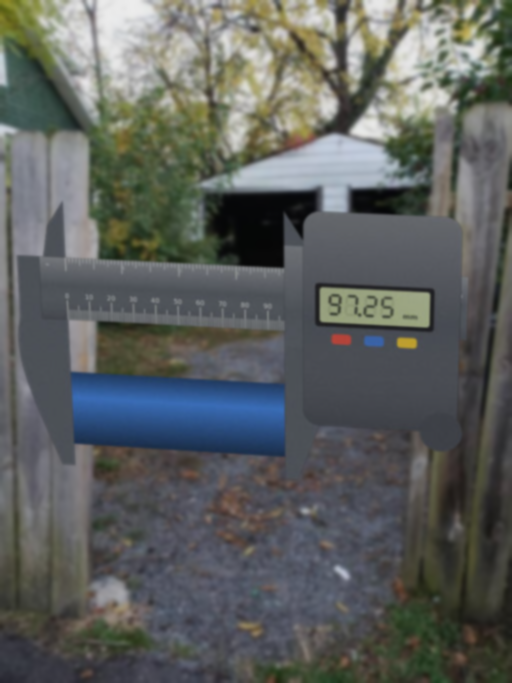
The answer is 97.25 mm
